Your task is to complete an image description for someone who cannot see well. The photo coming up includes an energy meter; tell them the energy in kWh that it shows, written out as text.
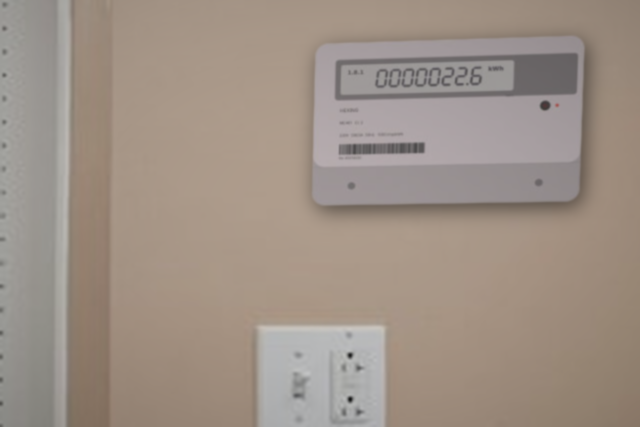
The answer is 22.6 kWh
